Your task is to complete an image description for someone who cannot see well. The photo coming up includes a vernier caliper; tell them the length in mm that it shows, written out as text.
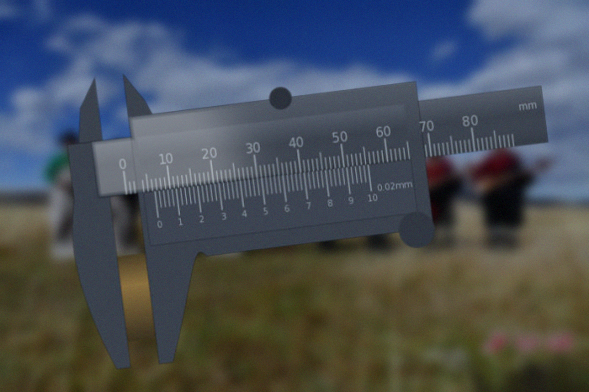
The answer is 6.5 mm
